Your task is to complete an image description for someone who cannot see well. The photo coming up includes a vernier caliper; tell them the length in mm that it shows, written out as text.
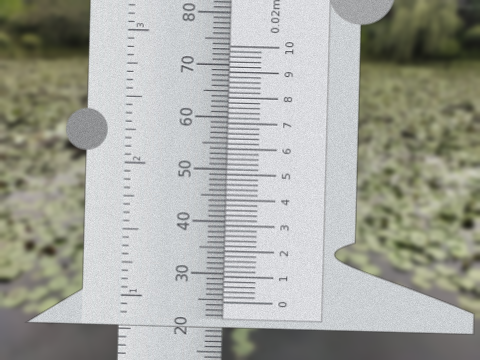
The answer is 24.5 mm
